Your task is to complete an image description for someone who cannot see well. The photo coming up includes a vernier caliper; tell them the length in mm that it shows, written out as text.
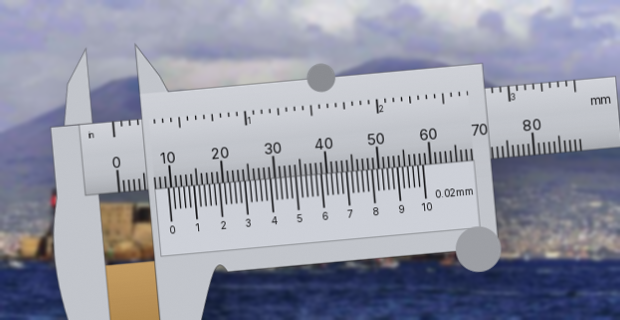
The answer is 9.5 mm
